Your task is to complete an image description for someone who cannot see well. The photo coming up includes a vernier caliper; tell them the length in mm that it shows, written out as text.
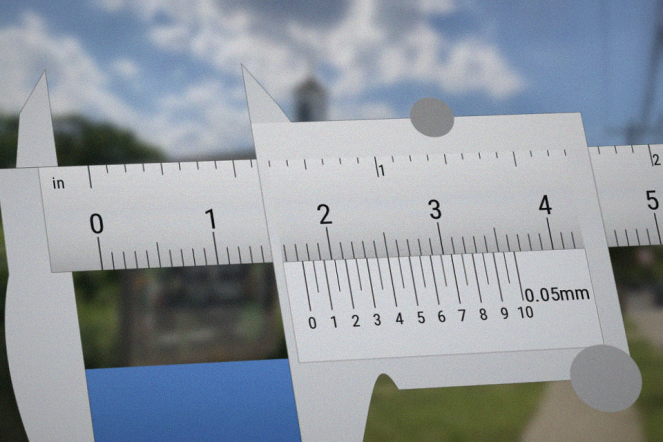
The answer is 17.4 mm
